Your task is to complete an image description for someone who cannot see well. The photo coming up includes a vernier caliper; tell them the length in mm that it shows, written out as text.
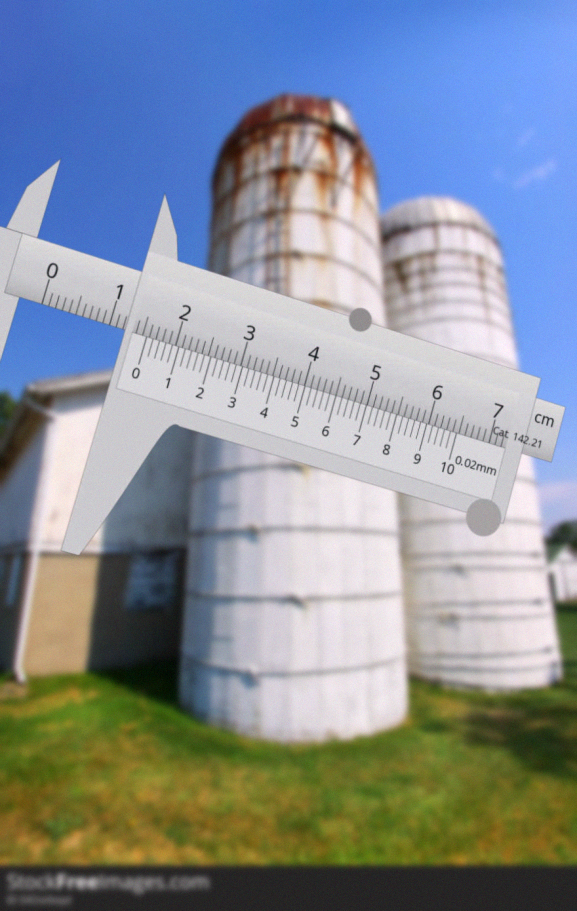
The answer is 15.6 mm
